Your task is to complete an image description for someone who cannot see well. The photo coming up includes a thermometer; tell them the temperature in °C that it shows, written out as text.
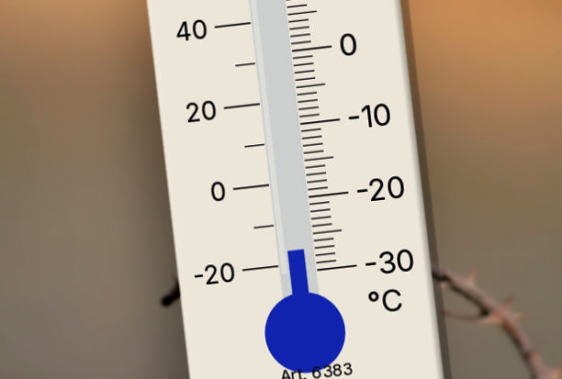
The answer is -27 °C
